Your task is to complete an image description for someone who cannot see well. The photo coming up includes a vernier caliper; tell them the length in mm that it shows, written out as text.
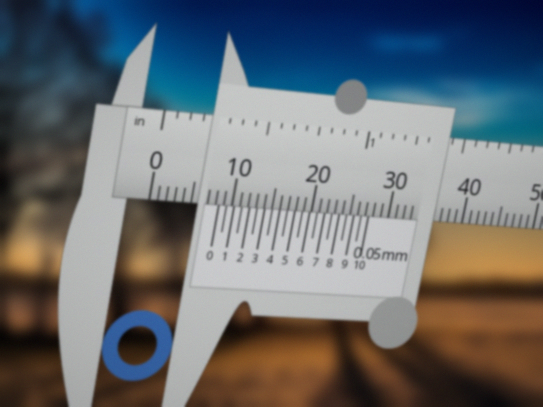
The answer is 8.4 mm
